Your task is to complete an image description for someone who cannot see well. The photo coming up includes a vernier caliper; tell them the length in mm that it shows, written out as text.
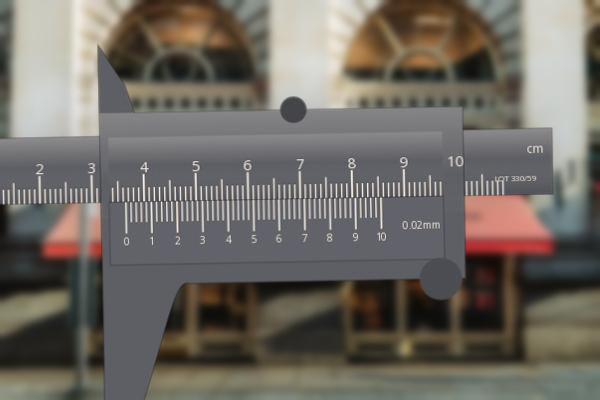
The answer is 36.5 mm
